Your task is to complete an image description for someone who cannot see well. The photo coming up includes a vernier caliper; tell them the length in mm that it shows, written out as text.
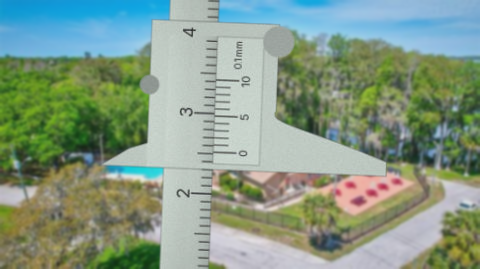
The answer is 25.2 mm
